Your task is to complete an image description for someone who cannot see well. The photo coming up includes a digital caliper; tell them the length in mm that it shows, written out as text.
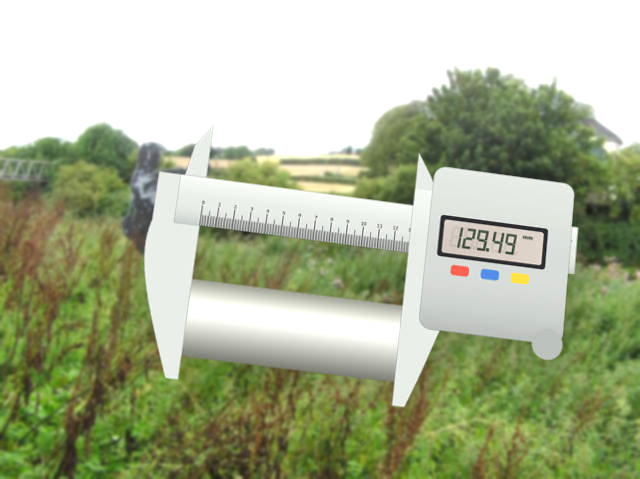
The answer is 129.49 mm
